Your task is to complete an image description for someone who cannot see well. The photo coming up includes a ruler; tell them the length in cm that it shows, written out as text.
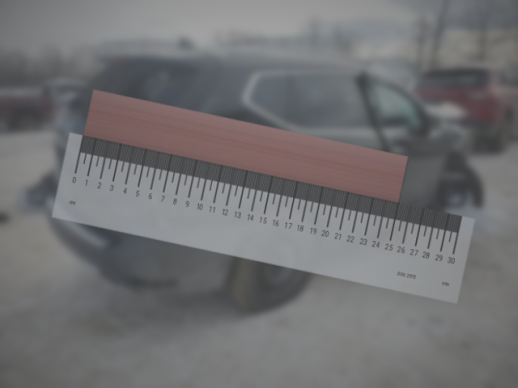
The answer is 25 cm
